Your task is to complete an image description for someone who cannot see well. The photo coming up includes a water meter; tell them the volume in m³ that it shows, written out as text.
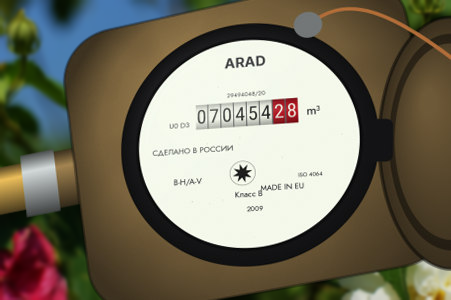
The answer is 70454.28 m³
